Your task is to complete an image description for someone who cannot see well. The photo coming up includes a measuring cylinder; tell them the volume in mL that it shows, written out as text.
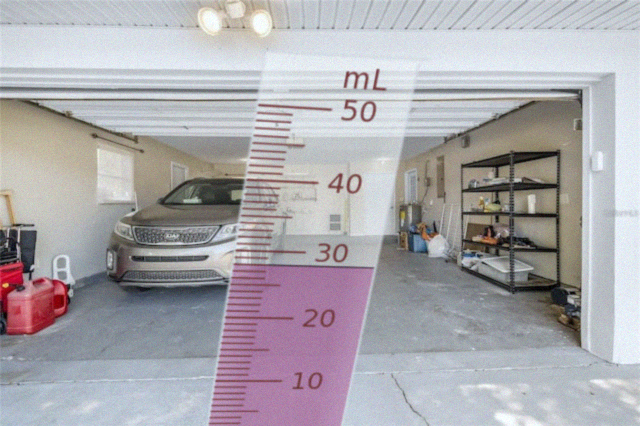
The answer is 28 mL
